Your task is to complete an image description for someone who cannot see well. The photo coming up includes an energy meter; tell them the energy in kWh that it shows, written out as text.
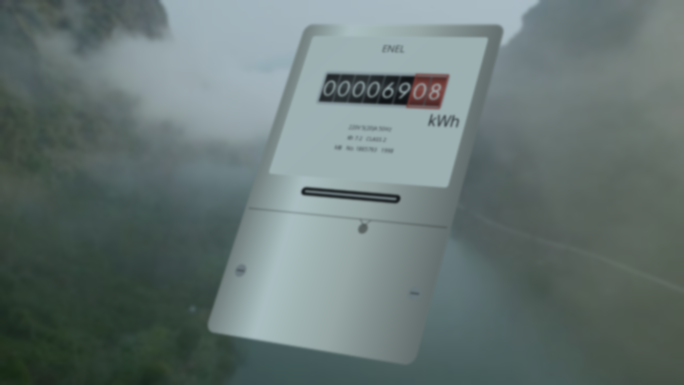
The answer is 69.08 kWh
